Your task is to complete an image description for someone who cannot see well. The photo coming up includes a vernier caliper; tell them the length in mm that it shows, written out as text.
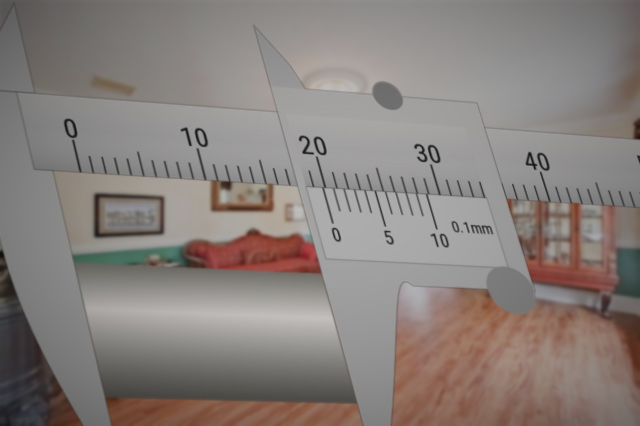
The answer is 19.8 mm
